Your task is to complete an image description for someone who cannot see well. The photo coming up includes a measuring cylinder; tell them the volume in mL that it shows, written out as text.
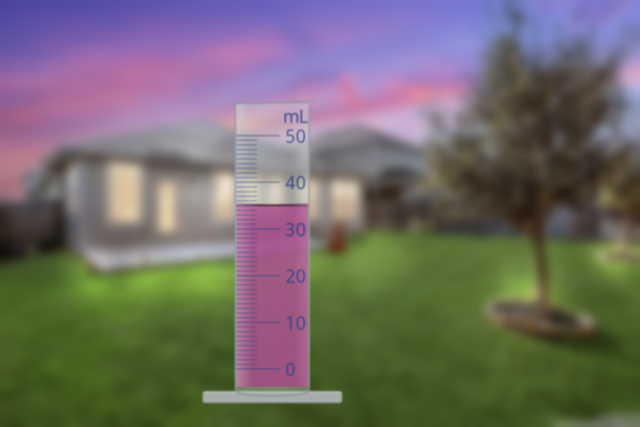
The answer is 35 mL
